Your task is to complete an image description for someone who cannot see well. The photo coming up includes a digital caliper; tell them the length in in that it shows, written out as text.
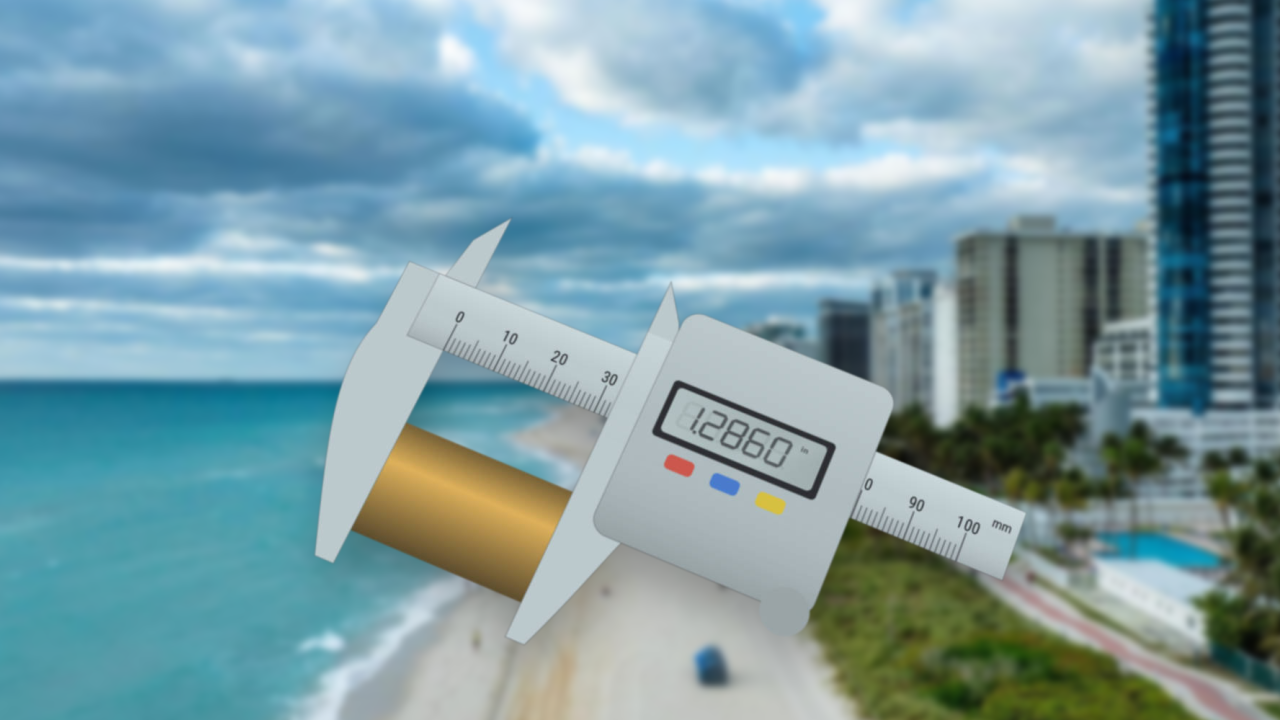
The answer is 1.2860 in
